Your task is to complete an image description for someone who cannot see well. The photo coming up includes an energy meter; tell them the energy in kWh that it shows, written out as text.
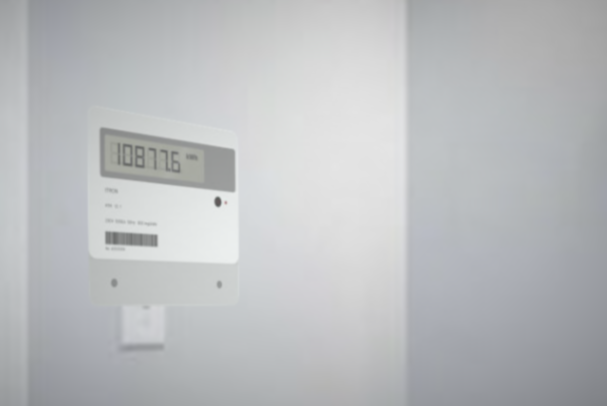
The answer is 10877.6 kWh
